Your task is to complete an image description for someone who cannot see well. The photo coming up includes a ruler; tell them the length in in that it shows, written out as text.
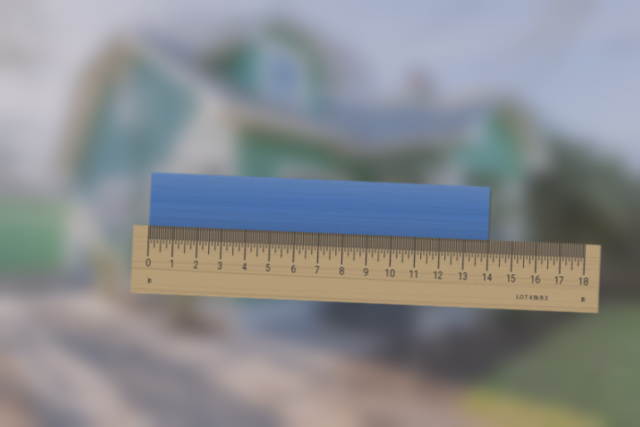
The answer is 14 in
